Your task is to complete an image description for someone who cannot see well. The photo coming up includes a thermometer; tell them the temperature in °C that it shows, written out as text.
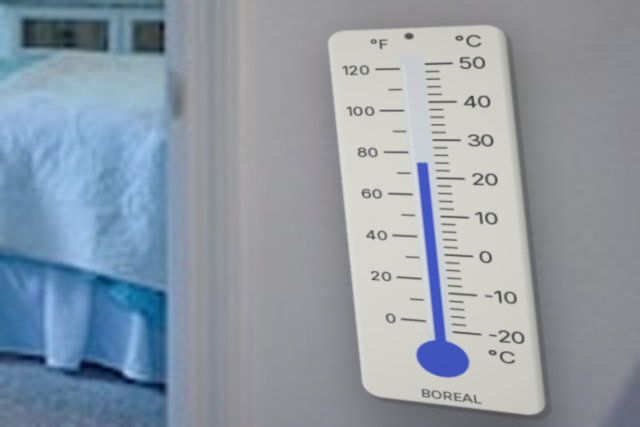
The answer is 24 °C
